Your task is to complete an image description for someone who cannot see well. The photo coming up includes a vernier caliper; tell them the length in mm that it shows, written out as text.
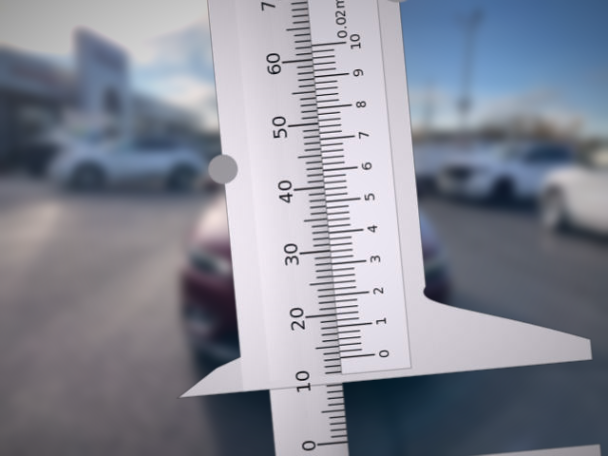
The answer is 13.2 mm
